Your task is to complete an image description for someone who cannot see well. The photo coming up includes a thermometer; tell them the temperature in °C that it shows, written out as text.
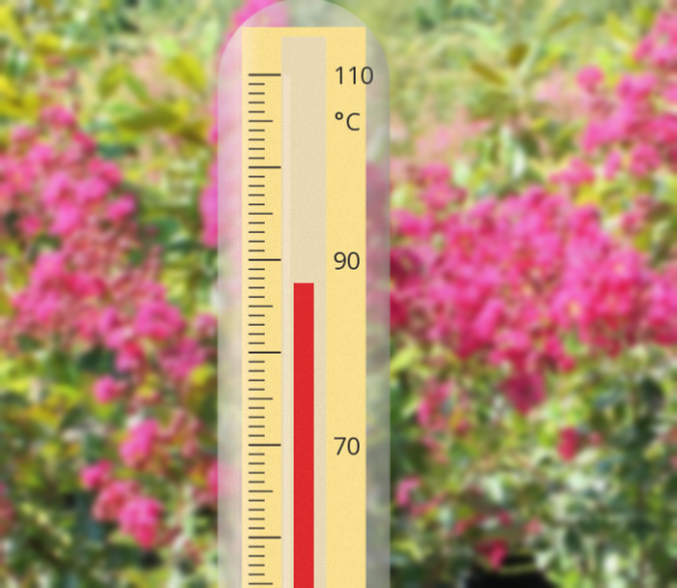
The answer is 87.5 °C
